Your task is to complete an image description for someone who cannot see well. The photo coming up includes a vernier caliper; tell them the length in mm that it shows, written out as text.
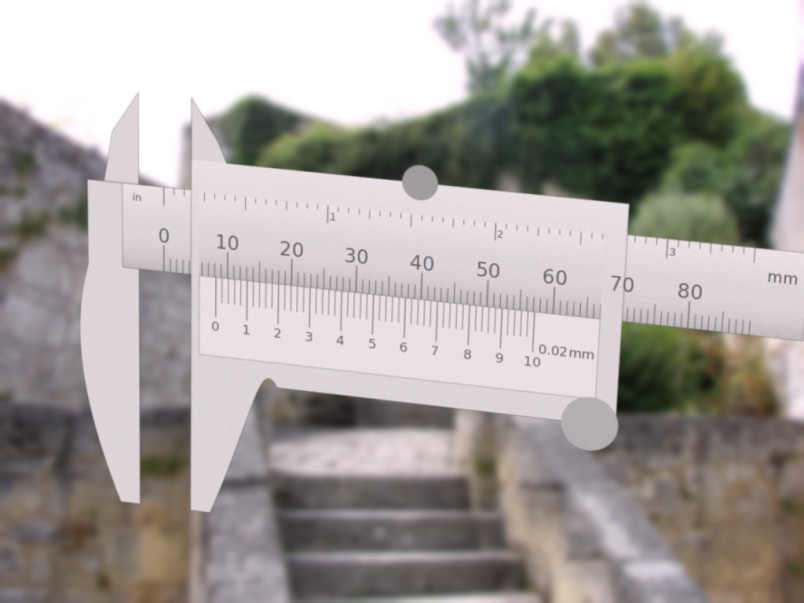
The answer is 8.2 mm
